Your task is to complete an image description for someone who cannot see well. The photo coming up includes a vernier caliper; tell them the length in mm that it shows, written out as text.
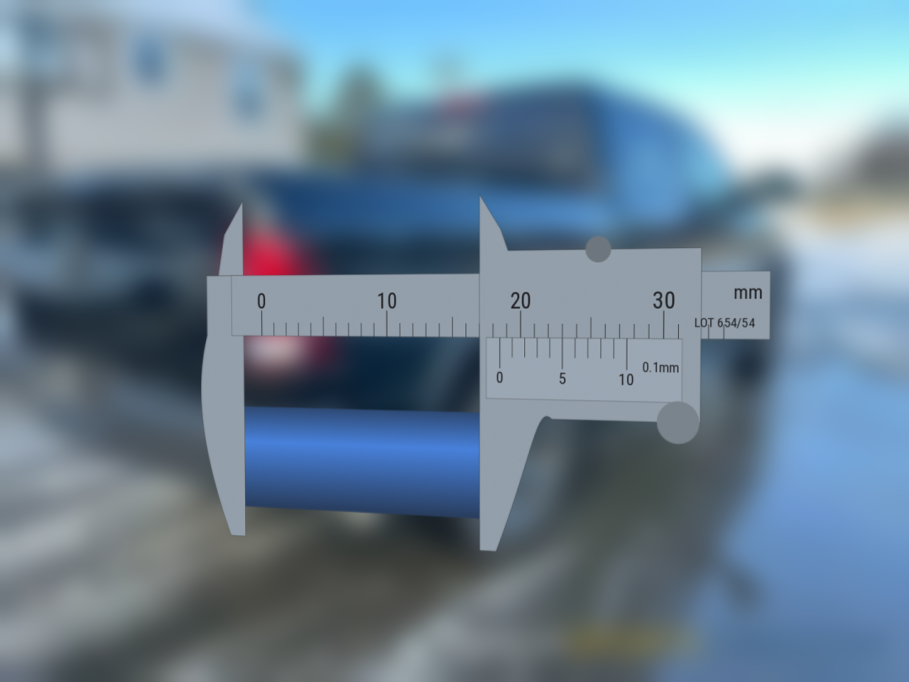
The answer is 18.5 mm
